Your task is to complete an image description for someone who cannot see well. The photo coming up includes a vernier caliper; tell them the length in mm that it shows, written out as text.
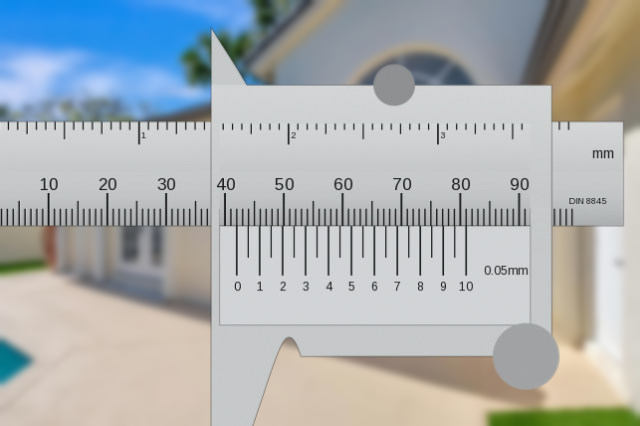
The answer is 42.0 mm
